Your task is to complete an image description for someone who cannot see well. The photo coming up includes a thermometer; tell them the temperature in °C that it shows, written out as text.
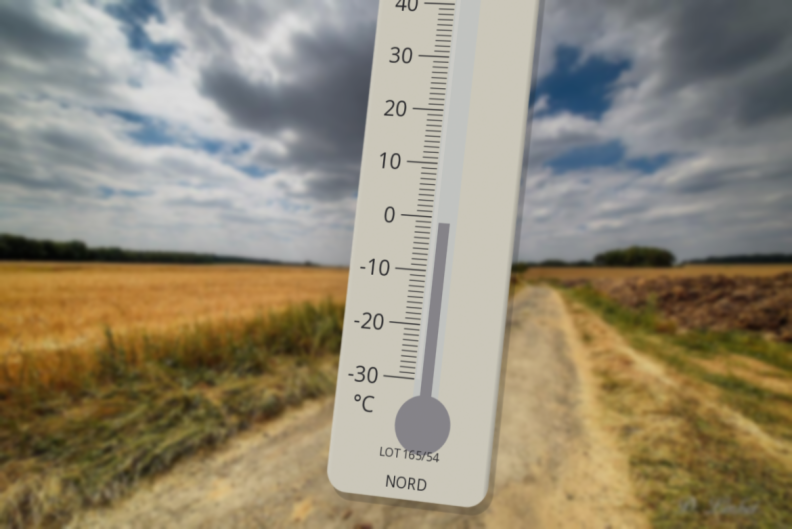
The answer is -1 °C
